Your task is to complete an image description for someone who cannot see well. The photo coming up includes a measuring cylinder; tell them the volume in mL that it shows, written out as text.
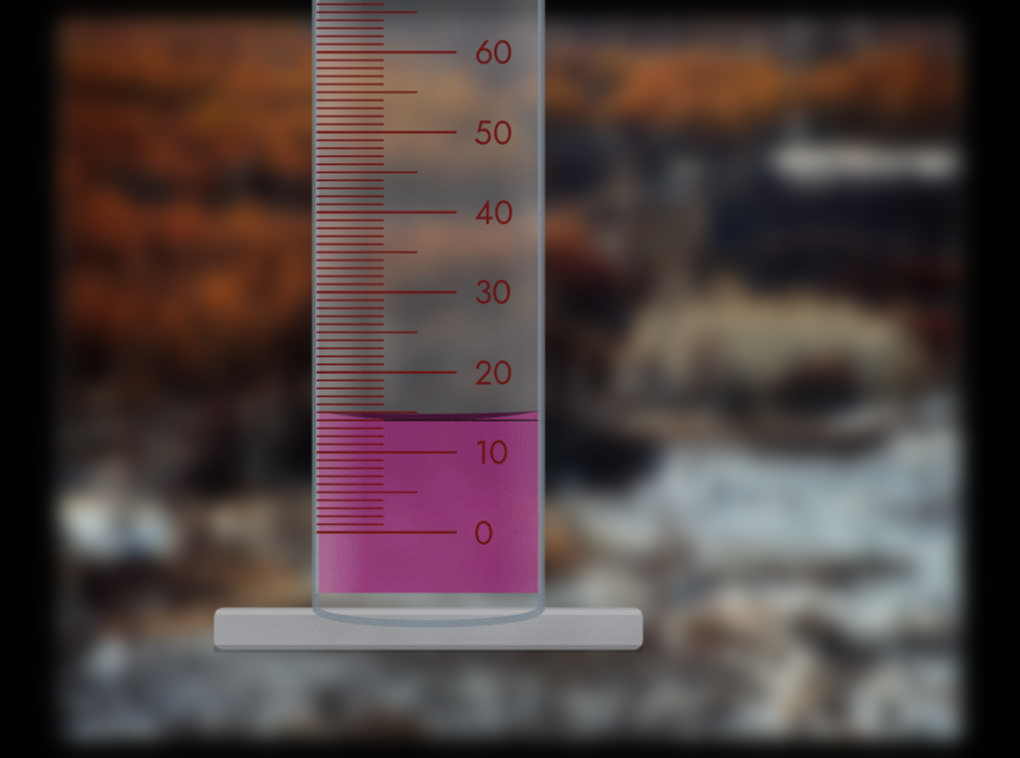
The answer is 14 mL
